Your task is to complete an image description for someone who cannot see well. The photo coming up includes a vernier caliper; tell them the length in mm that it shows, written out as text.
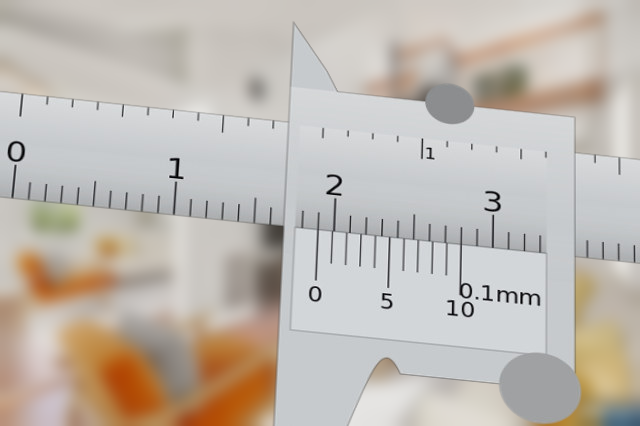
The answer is 19.0 mm
